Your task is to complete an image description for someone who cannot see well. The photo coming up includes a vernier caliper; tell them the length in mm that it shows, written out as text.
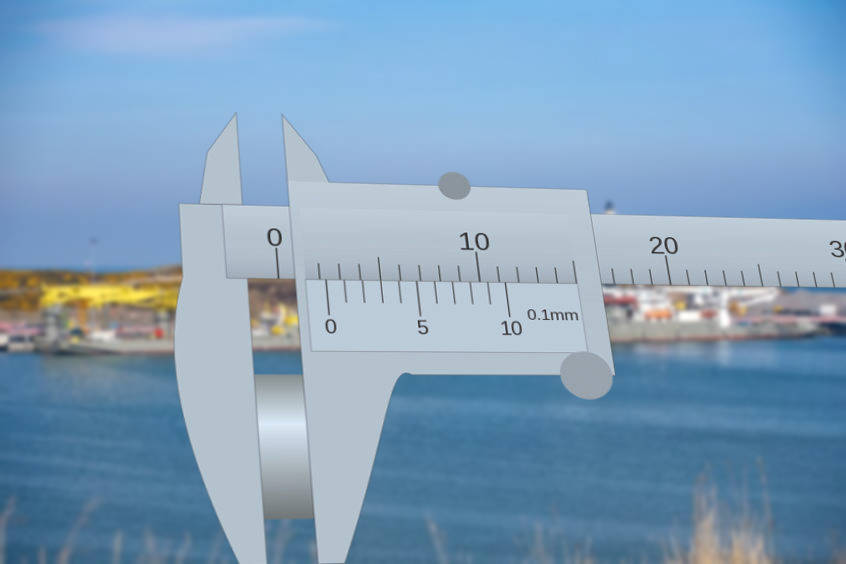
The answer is 2.3 mm
